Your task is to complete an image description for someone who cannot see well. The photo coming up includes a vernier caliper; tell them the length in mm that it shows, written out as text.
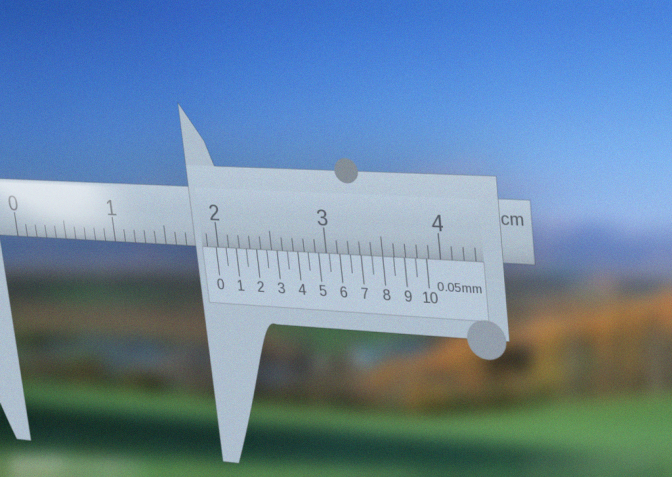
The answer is 19.8 mm
